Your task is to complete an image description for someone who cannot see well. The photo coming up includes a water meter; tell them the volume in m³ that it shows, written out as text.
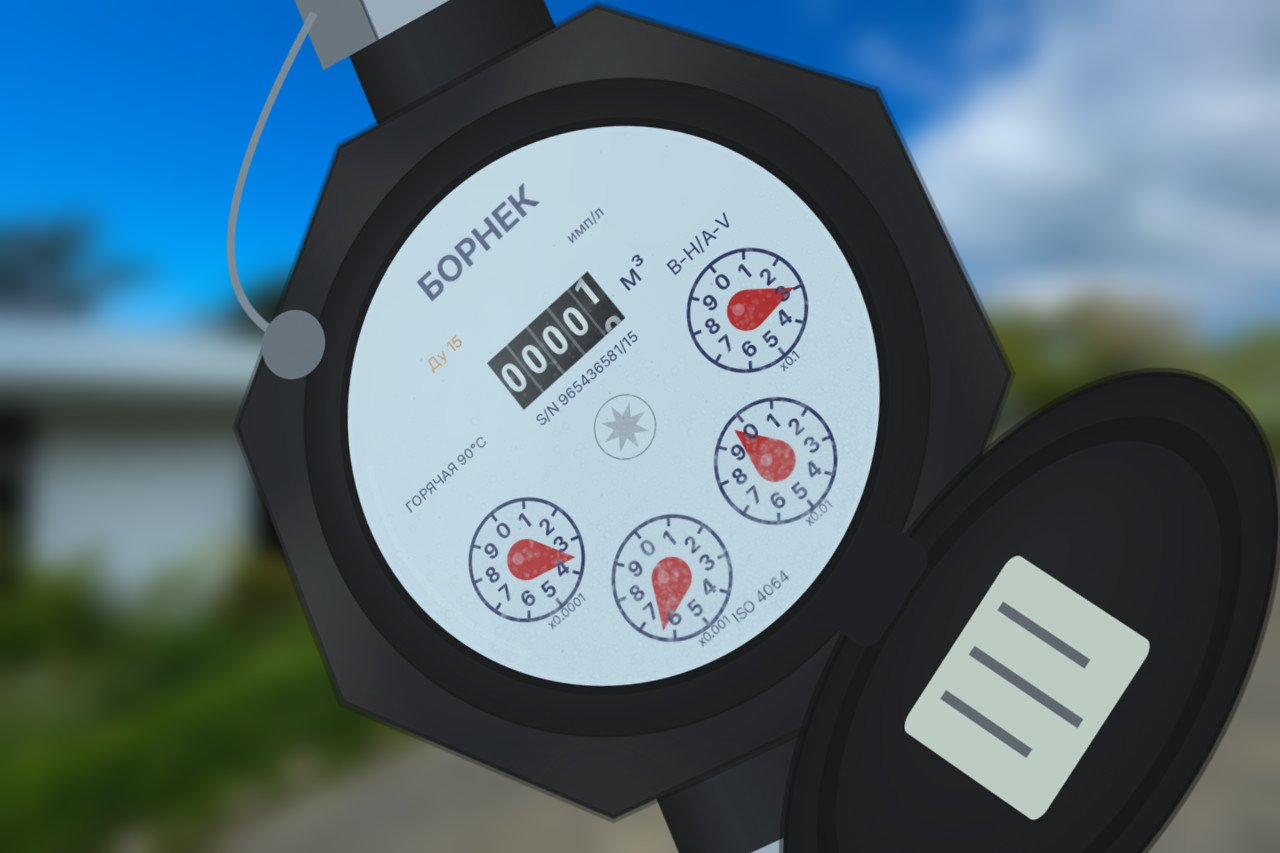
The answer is 1.2963 m³
